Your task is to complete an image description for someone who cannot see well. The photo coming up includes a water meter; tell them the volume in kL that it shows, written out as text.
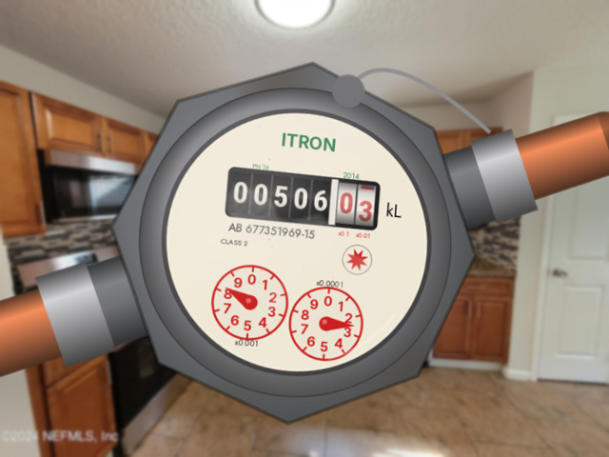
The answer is 506.0282 kL
